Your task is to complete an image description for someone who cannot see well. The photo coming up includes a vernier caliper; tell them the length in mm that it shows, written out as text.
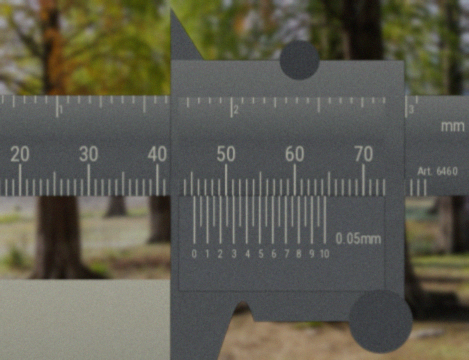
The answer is 45.4 mm
